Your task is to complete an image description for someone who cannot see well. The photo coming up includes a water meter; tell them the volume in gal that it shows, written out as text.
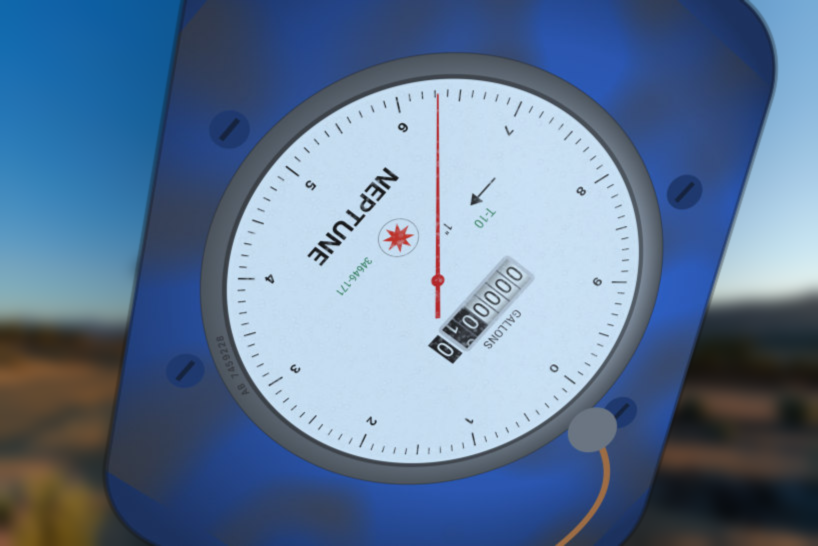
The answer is 6.3 gal
